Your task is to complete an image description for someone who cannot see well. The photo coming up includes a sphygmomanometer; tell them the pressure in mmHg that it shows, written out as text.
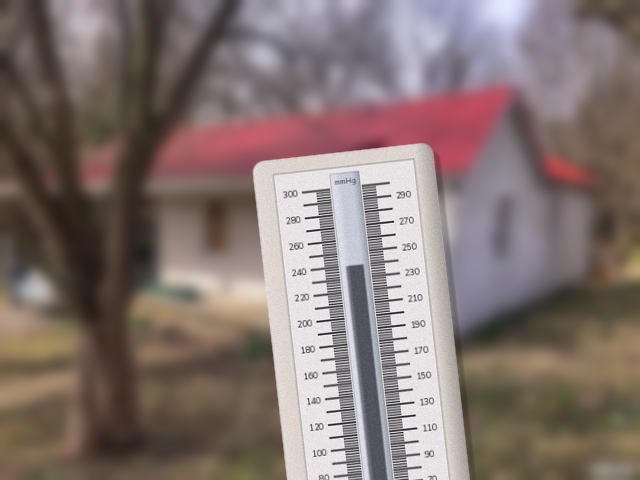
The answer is 240 mmHg
